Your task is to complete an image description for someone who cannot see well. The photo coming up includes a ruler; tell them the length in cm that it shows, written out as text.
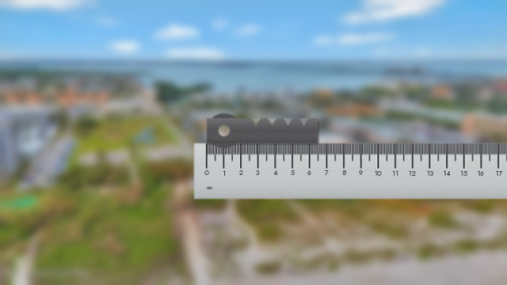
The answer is 6.5 cm
